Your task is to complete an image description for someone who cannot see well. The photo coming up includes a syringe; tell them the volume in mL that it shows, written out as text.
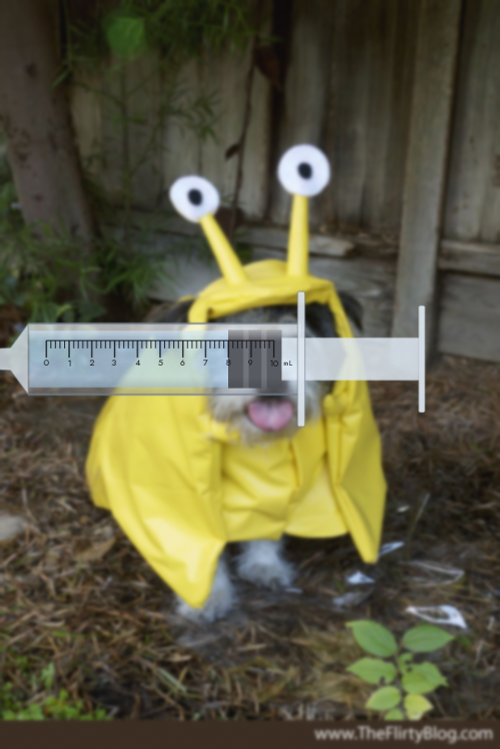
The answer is 8 mL
